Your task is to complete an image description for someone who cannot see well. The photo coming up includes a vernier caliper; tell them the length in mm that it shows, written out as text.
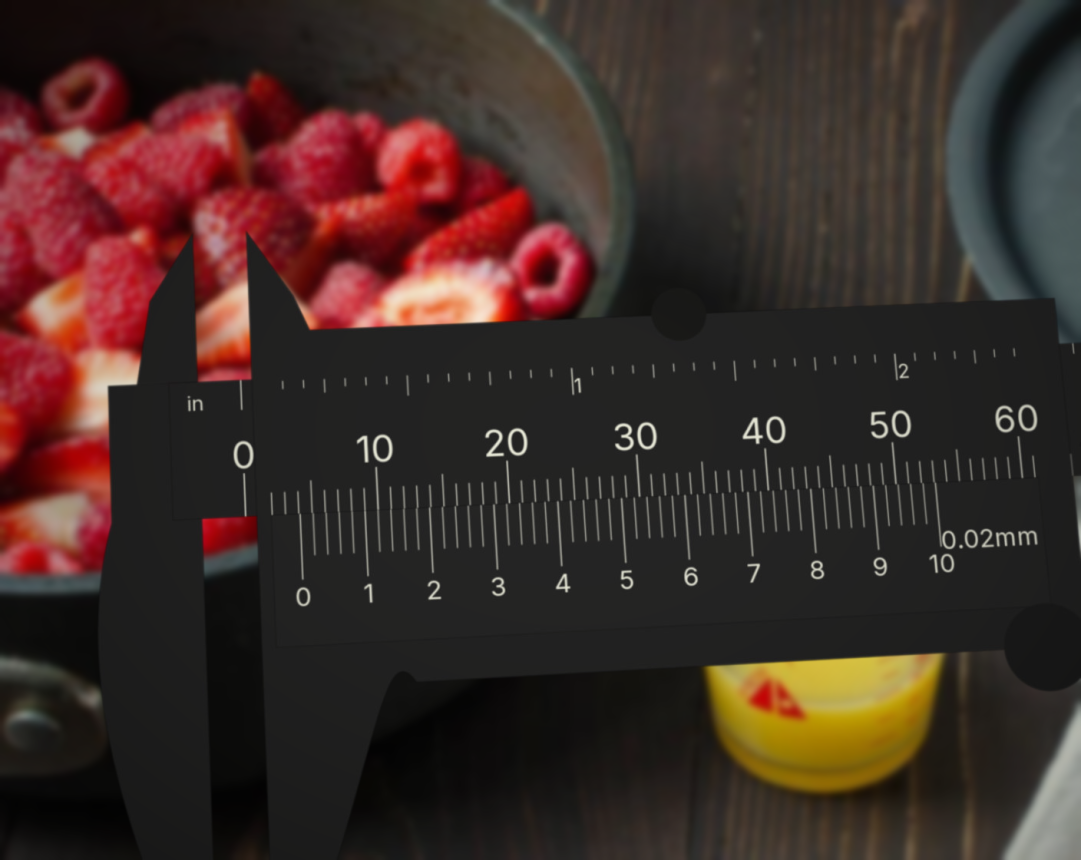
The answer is 4.1 mm
